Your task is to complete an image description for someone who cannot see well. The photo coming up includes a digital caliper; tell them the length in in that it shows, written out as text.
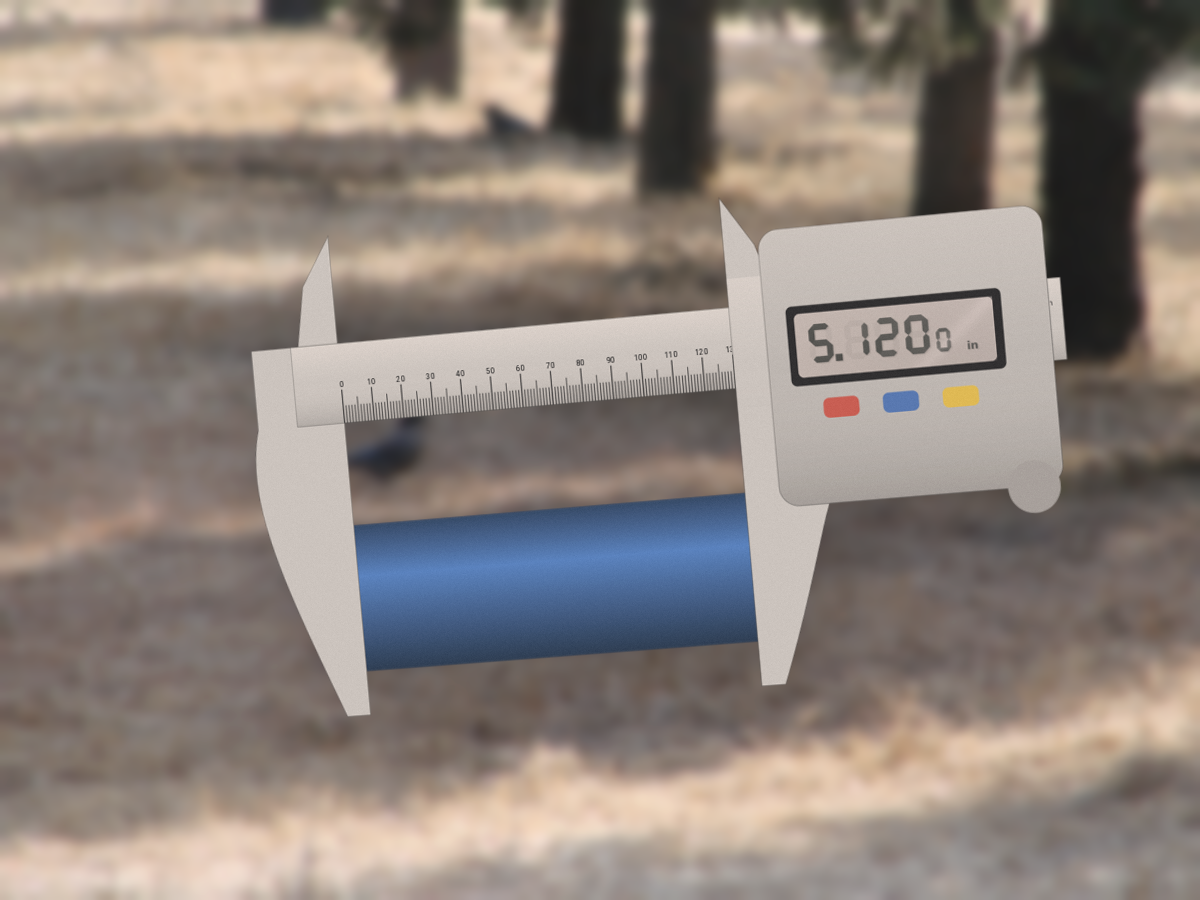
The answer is 5.1200 in
